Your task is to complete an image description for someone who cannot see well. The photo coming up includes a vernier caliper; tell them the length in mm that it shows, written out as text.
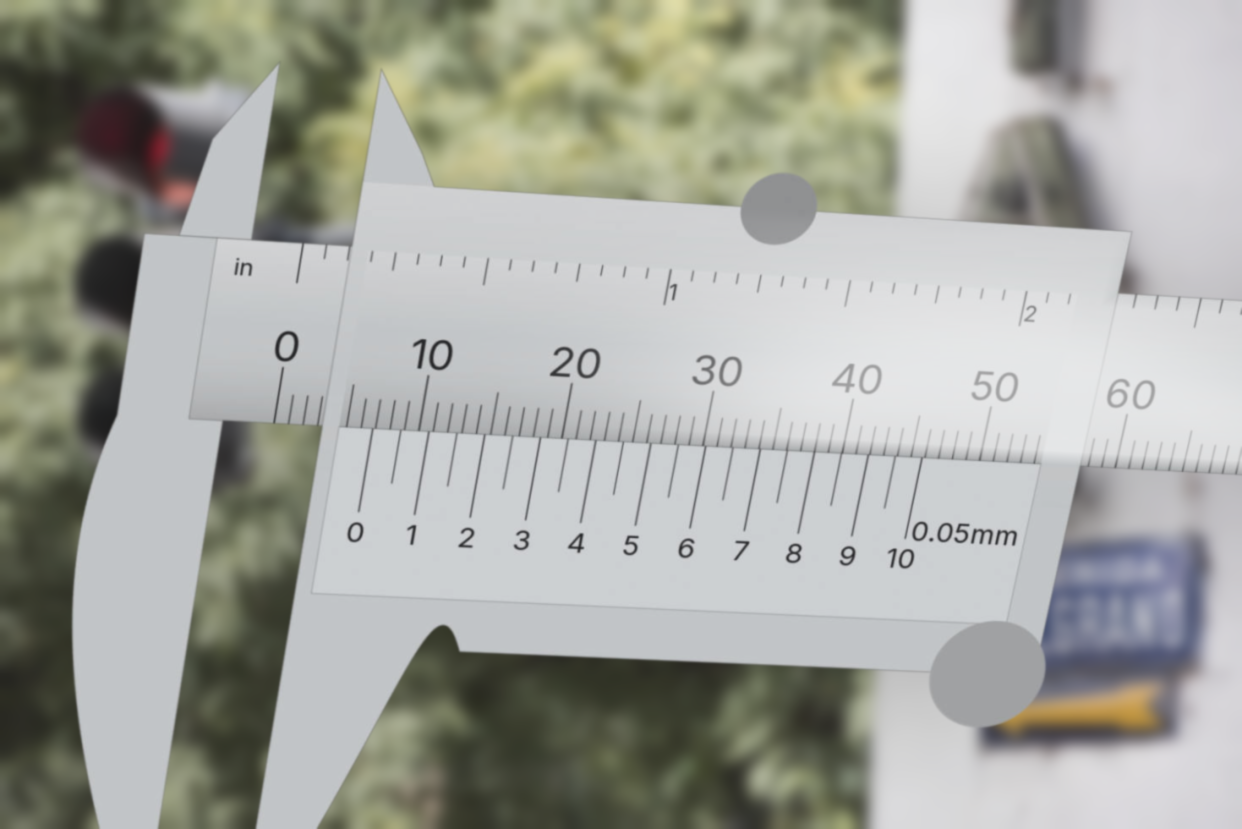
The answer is 6.8 mm
